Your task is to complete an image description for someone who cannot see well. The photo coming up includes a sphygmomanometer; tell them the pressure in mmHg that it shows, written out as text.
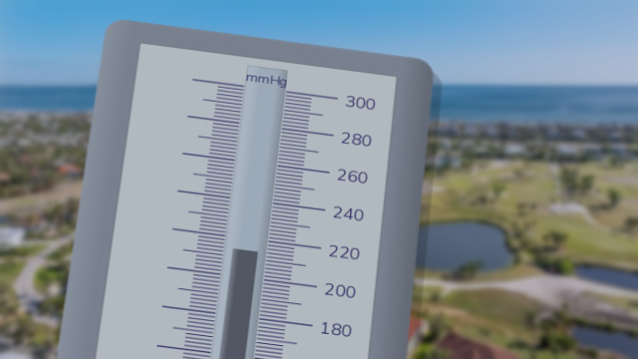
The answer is 214 mmHg
